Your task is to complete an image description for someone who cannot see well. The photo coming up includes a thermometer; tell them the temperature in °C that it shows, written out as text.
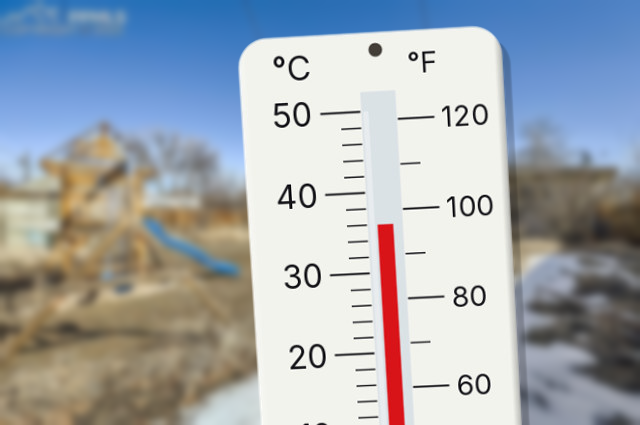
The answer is 36 °C
